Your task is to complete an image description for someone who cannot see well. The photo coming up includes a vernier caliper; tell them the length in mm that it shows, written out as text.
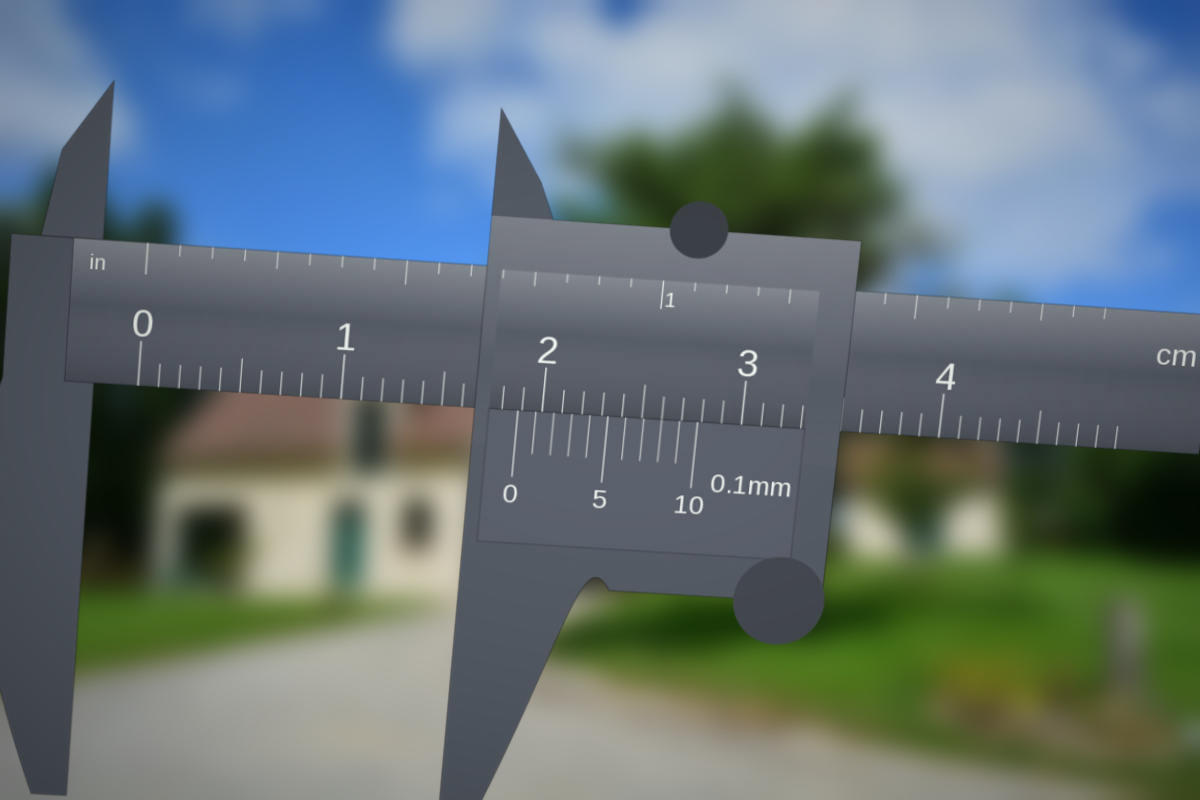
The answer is 18.8 mm
